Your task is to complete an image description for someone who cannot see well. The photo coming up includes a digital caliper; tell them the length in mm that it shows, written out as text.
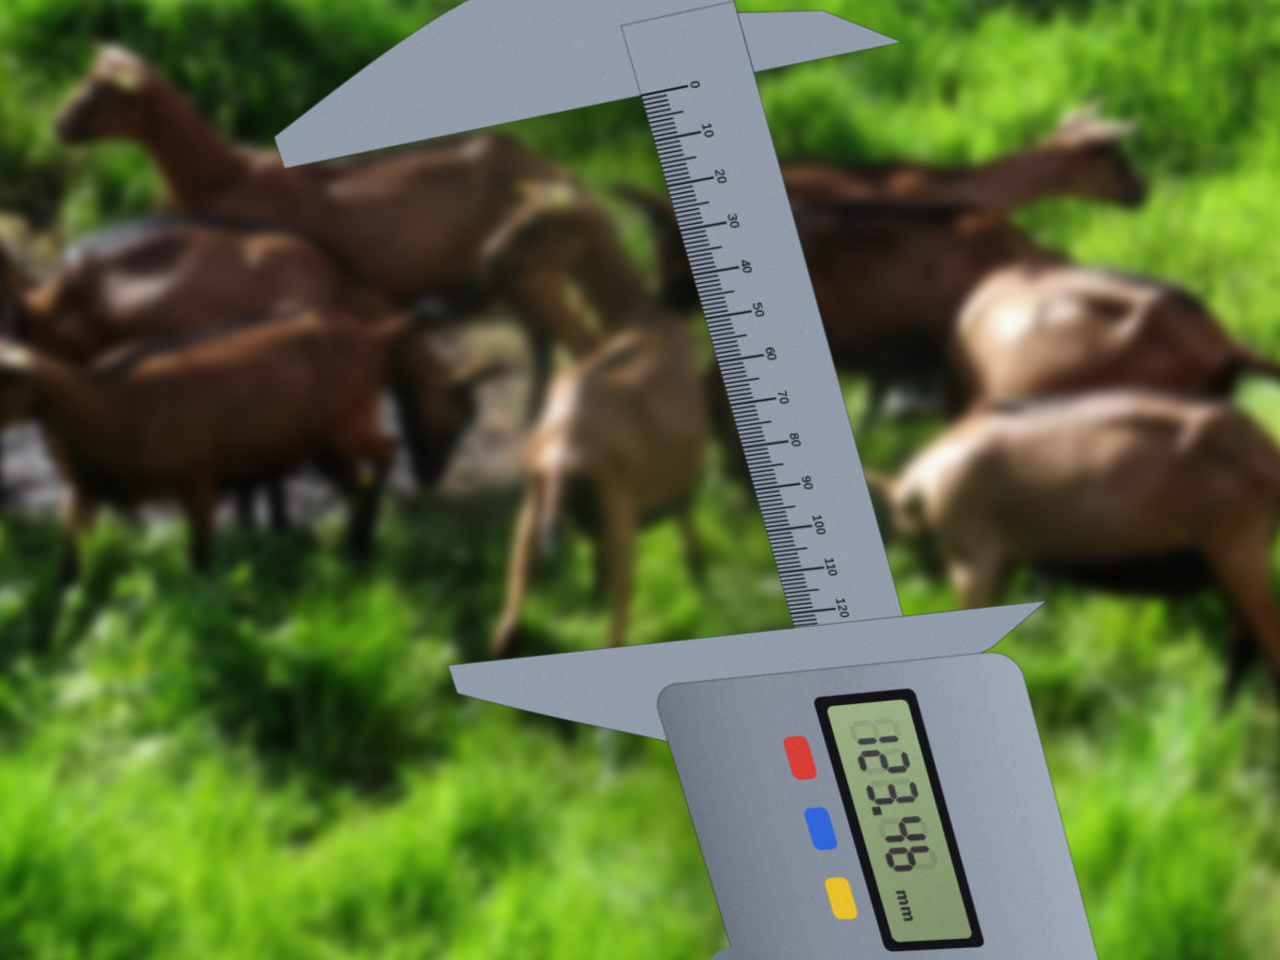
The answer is 123.46 mm
